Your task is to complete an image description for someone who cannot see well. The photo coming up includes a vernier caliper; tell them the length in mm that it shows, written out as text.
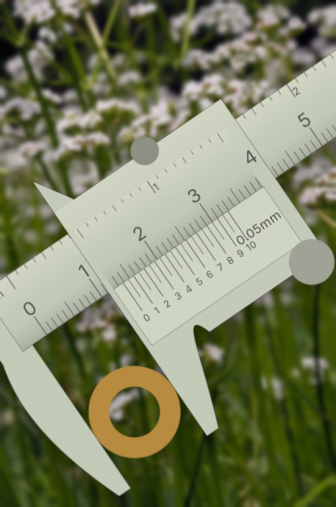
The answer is 13.8 mm
